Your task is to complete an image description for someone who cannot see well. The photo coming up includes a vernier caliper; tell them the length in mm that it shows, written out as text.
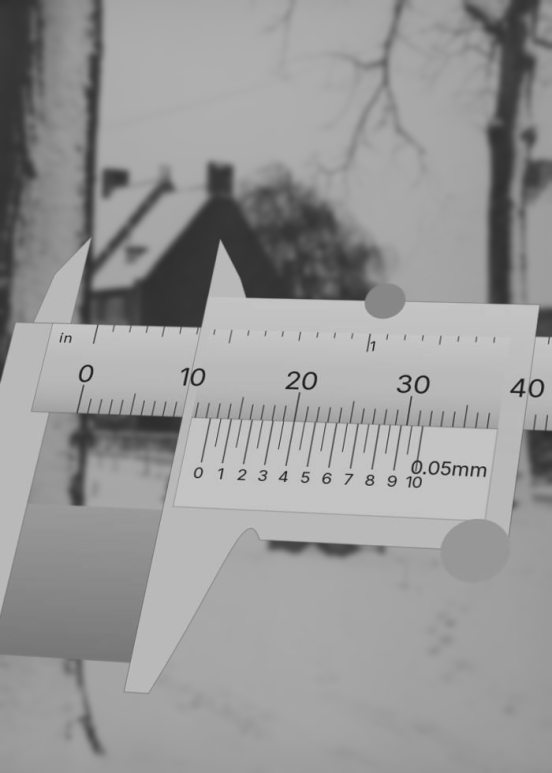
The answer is 12.4 mm
